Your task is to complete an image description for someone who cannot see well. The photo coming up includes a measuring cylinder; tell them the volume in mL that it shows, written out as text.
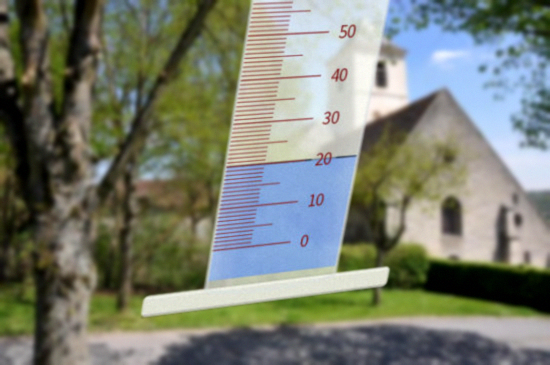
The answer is 20 mL
